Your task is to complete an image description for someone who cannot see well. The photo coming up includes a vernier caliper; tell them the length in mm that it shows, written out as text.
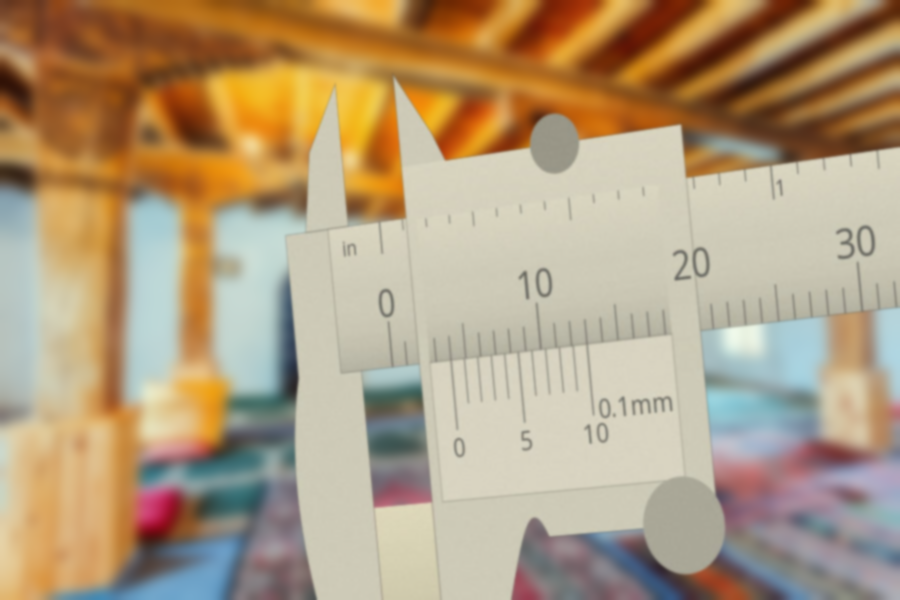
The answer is 4.0 mm
